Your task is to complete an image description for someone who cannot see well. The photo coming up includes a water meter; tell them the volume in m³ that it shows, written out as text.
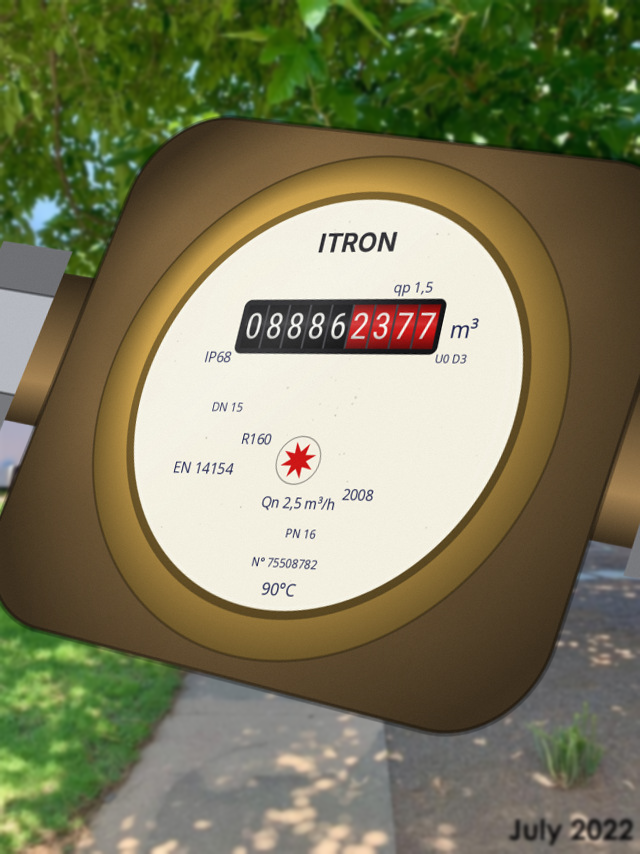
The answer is 8886.2377 m³
